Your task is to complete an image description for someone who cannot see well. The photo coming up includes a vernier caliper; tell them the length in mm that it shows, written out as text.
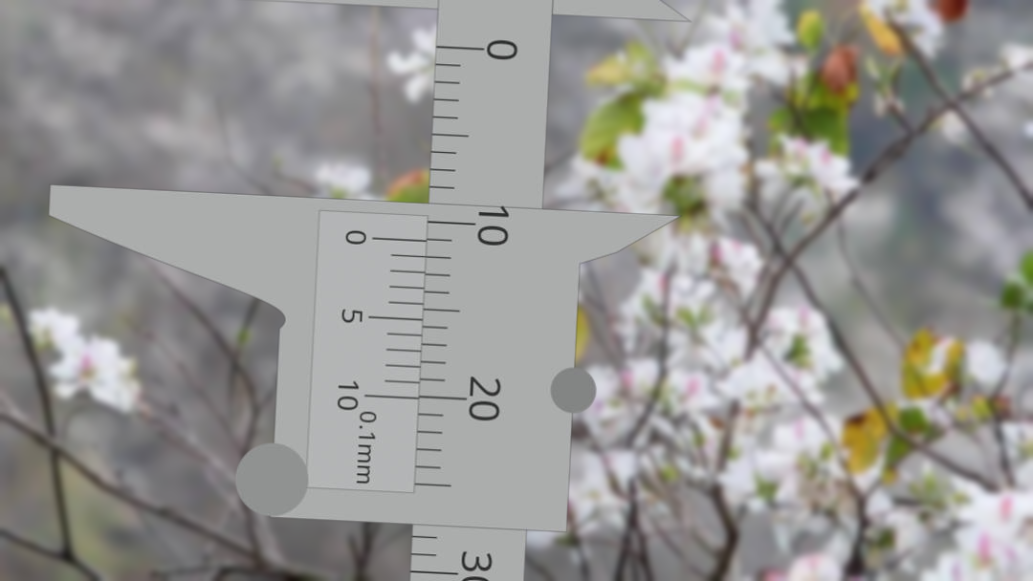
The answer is 11.1 mm
